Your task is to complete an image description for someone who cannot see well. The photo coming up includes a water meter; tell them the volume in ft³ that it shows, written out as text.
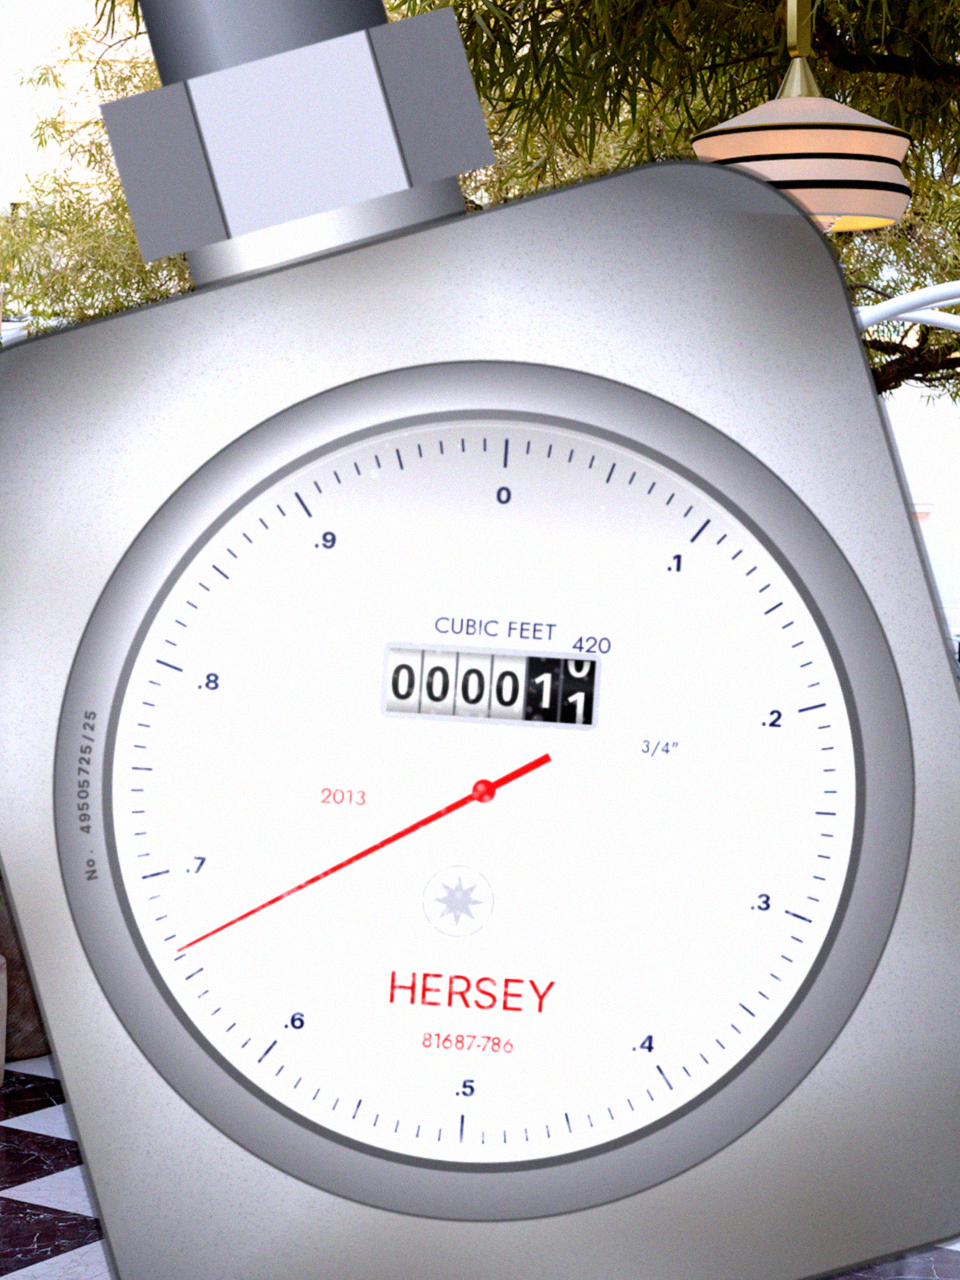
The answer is 10.66 ft³
